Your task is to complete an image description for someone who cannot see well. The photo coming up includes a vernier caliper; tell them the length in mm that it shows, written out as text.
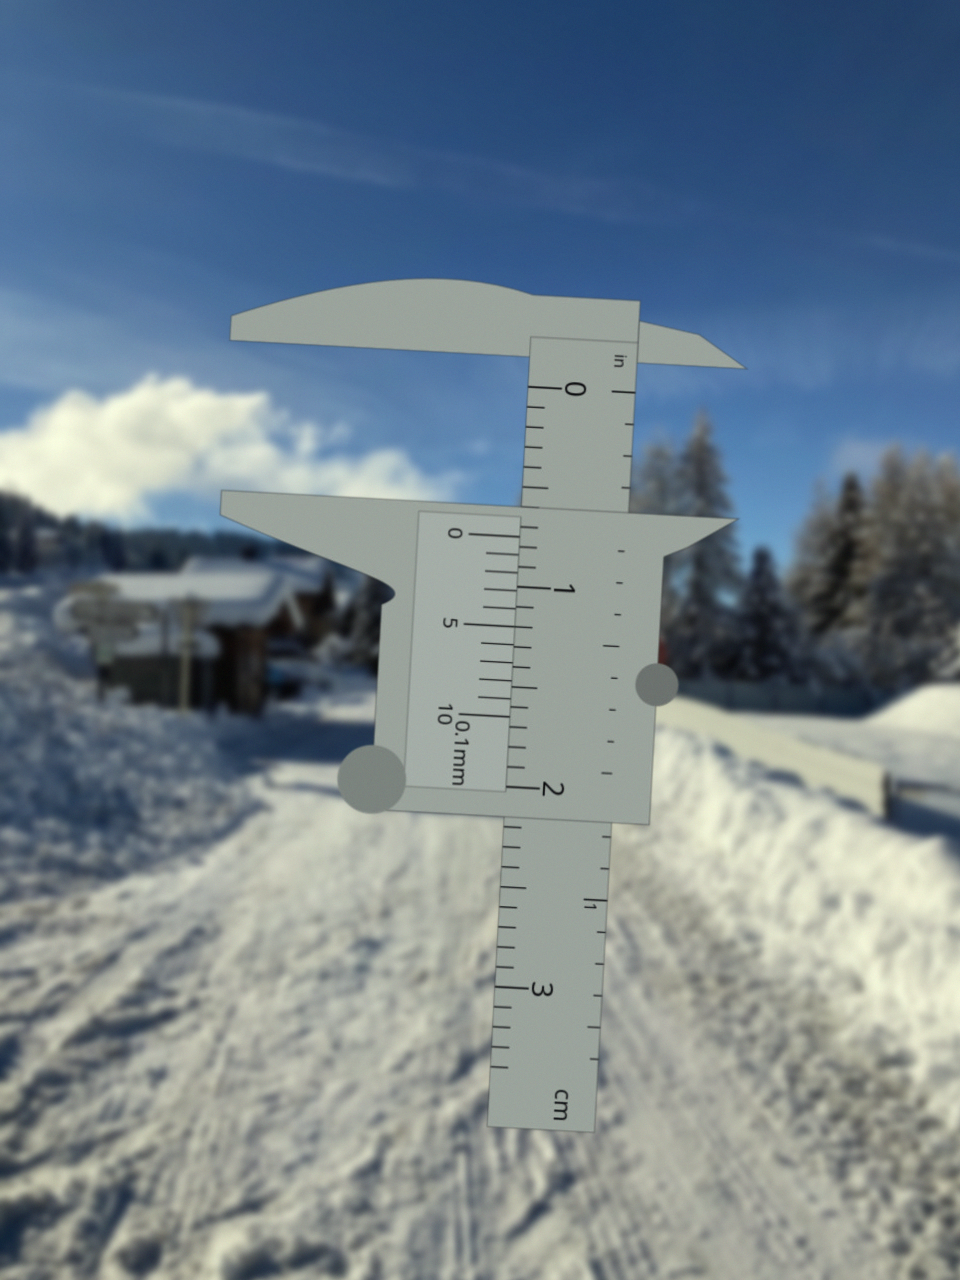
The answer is 7.5 mm
